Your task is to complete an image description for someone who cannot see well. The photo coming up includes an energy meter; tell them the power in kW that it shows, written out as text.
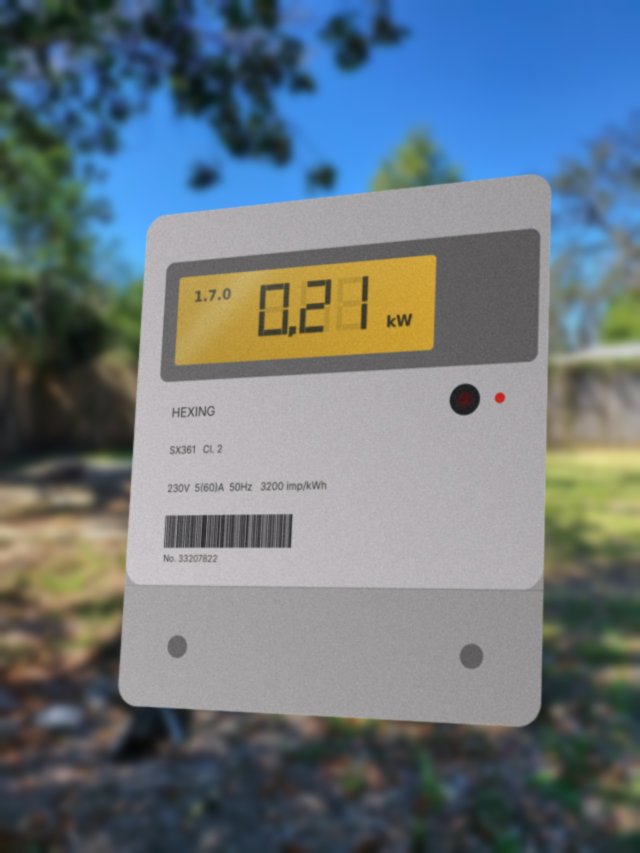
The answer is 0.21 kW
